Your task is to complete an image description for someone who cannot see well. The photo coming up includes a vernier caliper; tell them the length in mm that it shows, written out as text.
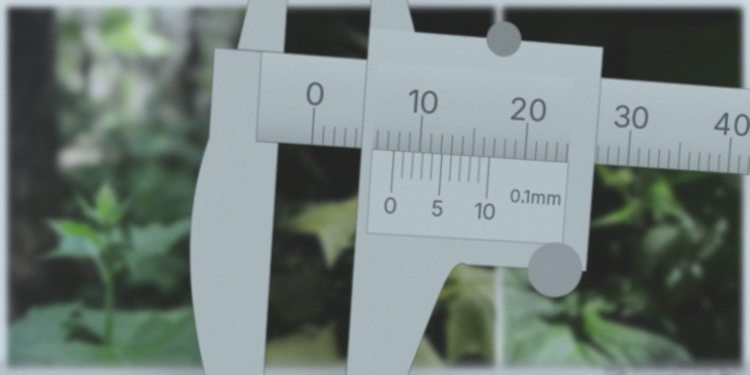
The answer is 7.6 mm
